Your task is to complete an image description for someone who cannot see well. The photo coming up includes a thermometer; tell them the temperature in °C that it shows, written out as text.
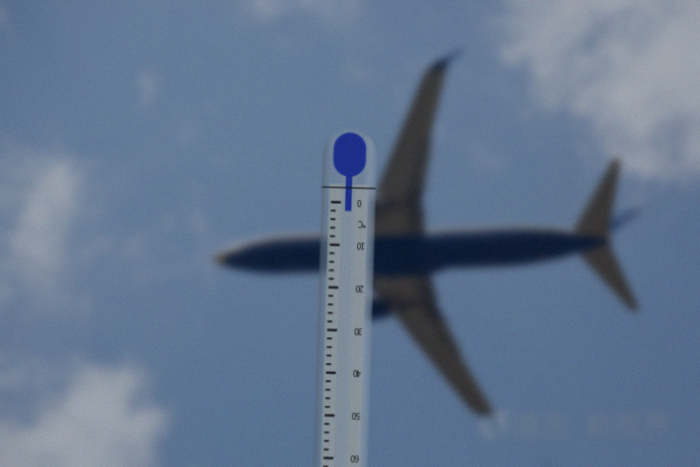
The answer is 2 °C
